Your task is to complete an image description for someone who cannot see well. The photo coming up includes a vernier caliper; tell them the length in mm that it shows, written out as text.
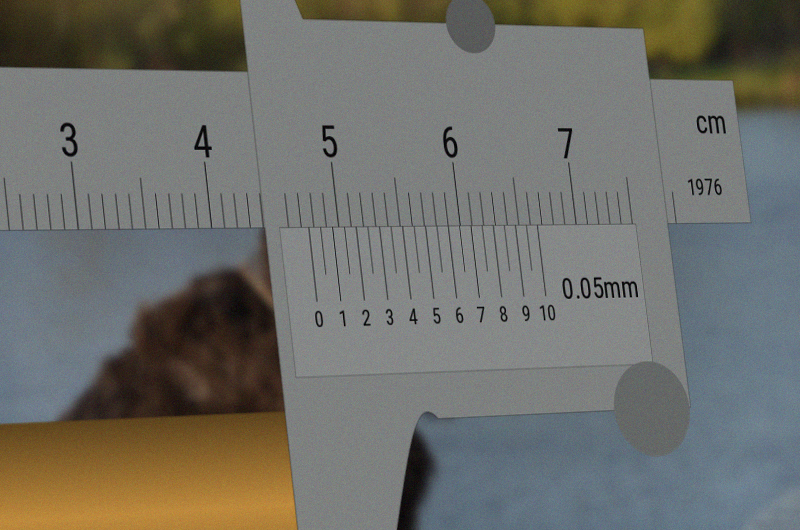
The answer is 47.6 mm
